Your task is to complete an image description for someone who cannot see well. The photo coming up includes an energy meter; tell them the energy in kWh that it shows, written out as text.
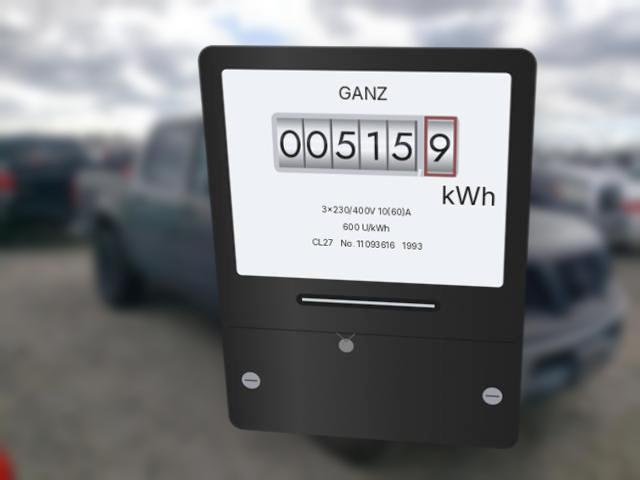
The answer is 515.9 kWh
